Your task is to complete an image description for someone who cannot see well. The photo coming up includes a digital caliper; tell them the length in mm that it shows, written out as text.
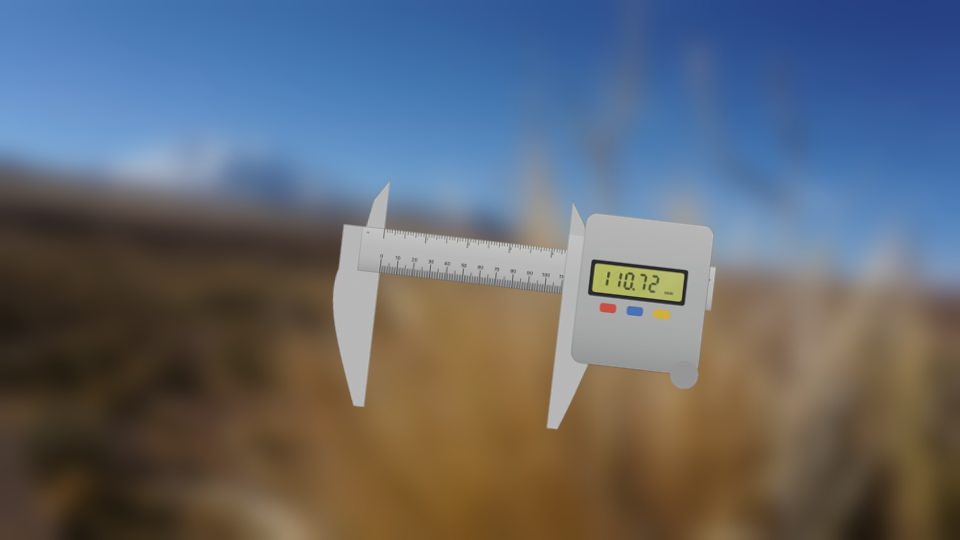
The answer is 110.72 mm
